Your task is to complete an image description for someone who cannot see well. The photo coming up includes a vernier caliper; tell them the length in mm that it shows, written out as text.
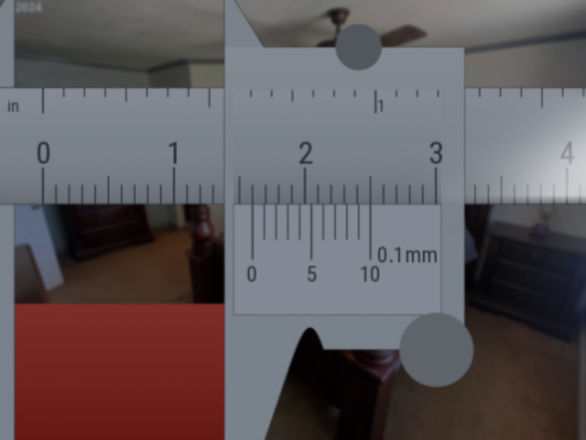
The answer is 16.0 mm
